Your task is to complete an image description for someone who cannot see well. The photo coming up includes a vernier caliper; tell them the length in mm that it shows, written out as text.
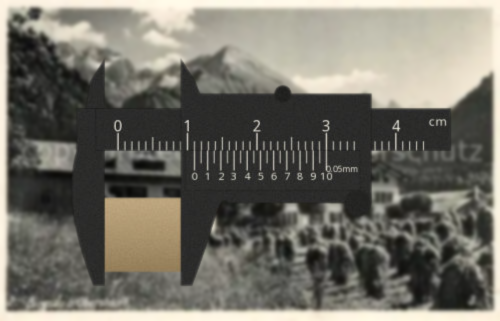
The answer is 11.0 mm
